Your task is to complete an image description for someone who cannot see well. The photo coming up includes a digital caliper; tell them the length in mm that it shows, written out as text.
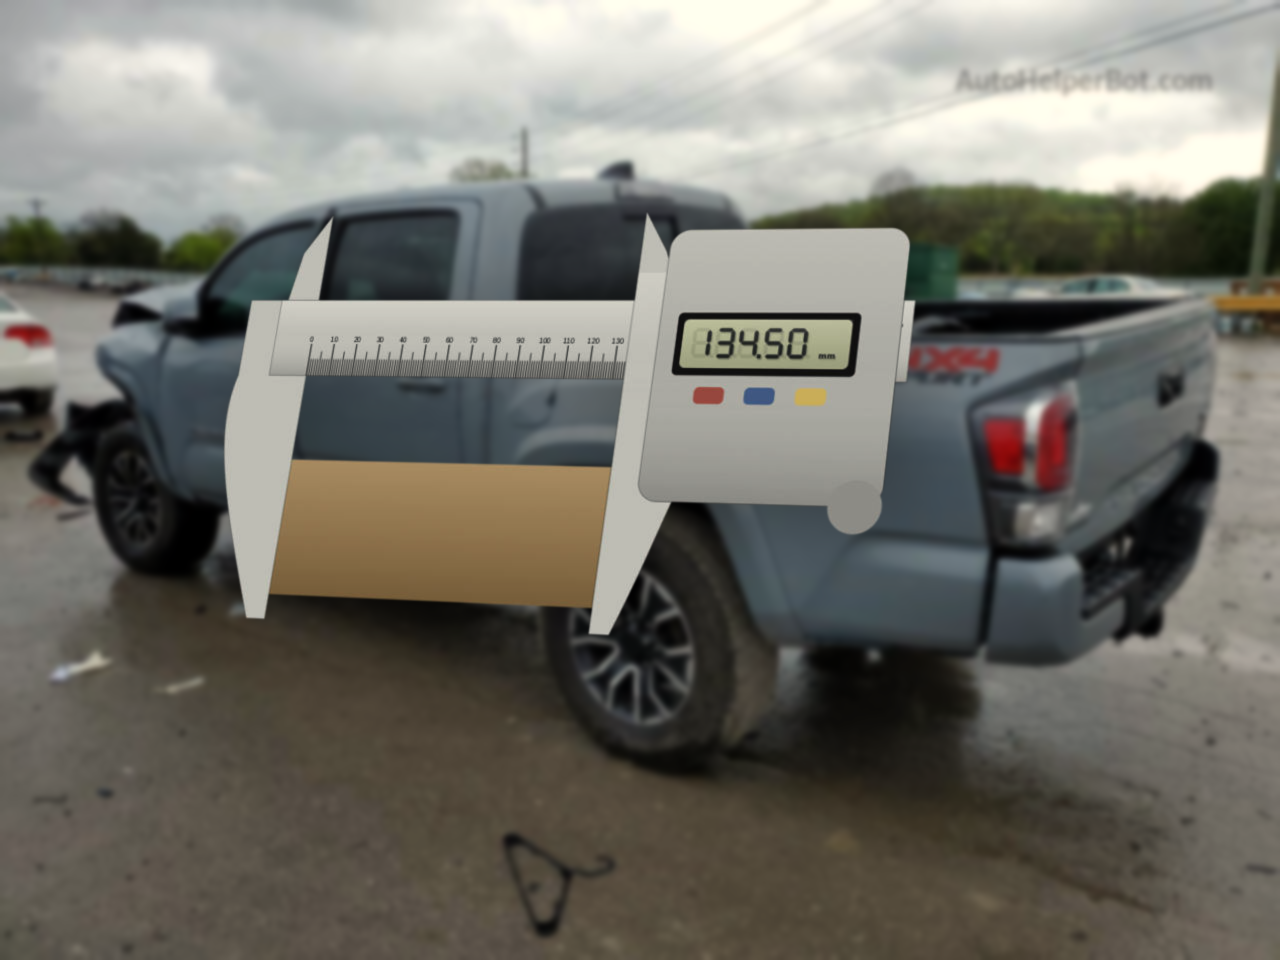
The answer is 134.50 mm
